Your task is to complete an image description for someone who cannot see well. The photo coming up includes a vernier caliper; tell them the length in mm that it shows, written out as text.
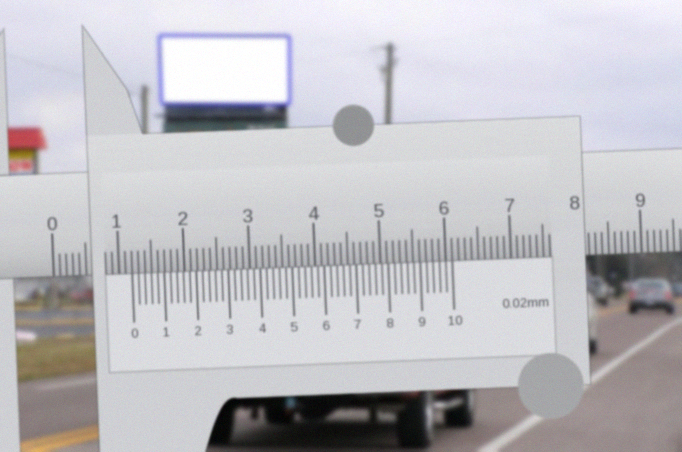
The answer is 12.0 mm
